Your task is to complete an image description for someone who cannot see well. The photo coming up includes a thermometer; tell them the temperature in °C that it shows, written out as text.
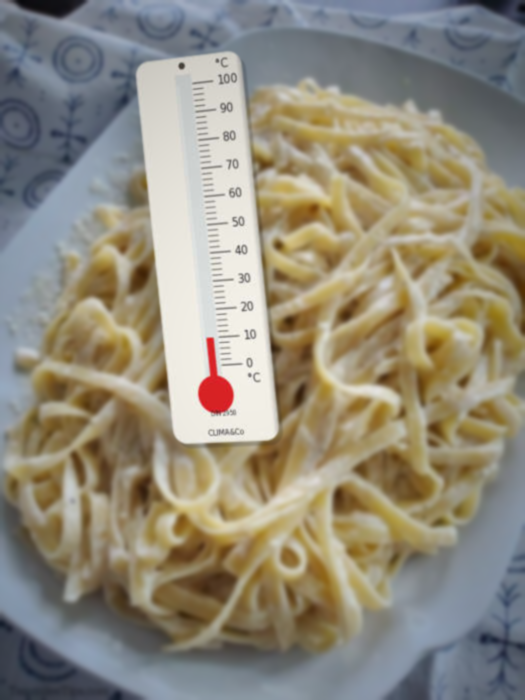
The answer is 10 °C
